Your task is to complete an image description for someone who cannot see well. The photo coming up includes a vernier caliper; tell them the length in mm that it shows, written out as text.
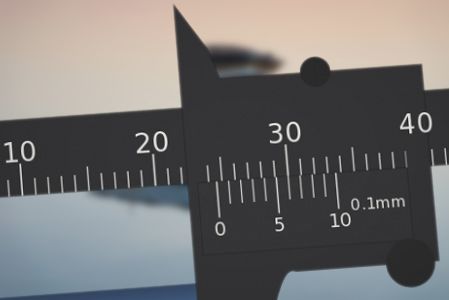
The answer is 24.6 mm
